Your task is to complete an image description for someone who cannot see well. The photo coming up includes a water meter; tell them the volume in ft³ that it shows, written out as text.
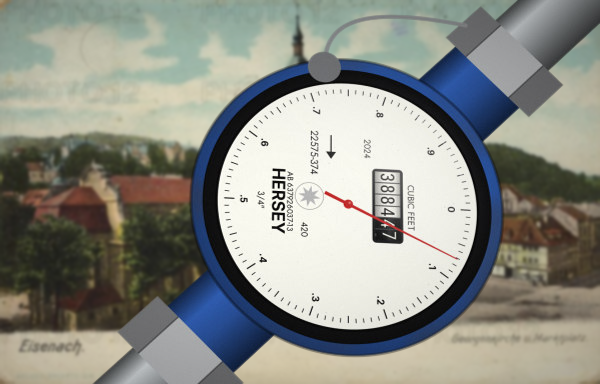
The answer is 388447.07 ft³
